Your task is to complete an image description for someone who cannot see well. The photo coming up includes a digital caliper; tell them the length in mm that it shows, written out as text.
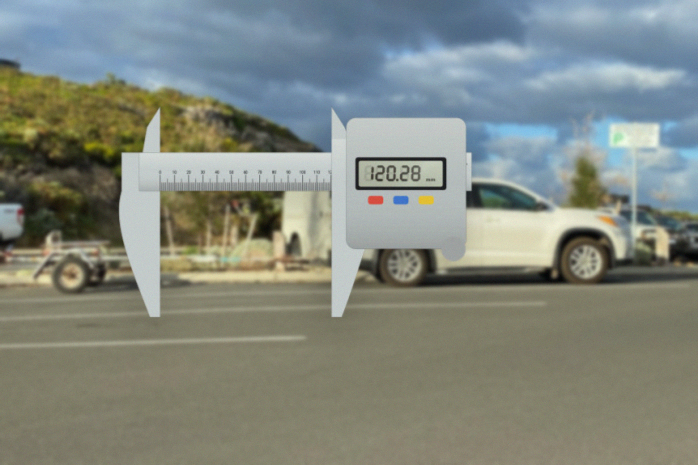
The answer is 120.28 mm
